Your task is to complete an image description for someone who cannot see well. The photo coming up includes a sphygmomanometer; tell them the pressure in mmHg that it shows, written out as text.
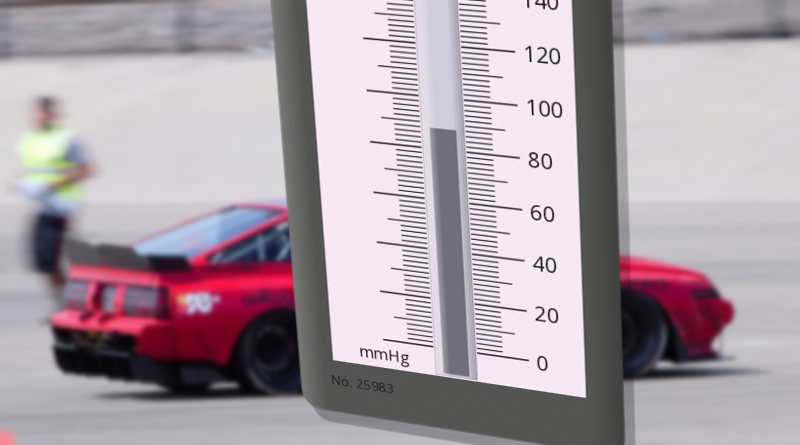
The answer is 88 mmHg
